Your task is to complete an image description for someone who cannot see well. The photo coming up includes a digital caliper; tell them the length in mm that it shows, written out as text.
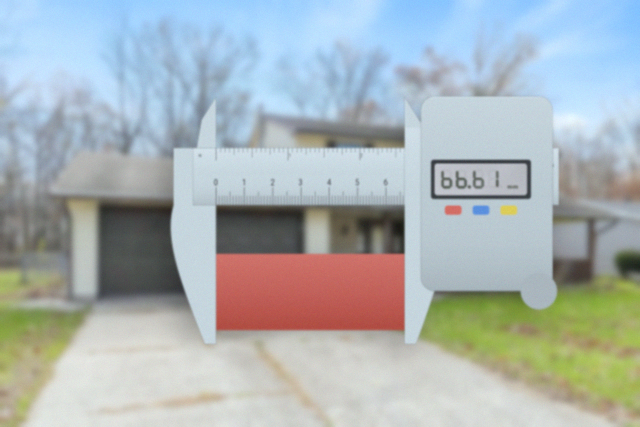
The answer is 66.61 mm
